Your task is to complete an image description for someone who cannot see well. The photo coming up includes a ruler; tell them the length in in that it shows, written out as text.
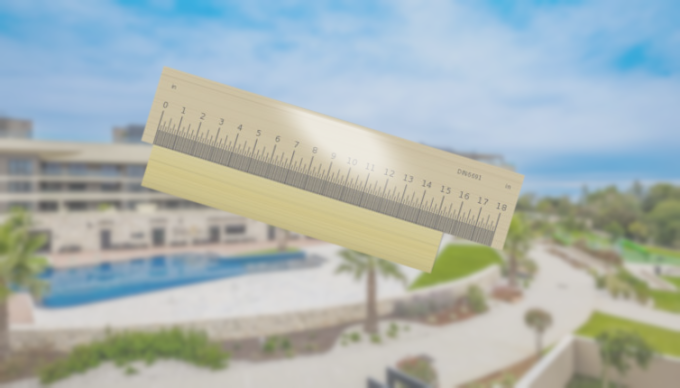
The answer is 15.5 in
